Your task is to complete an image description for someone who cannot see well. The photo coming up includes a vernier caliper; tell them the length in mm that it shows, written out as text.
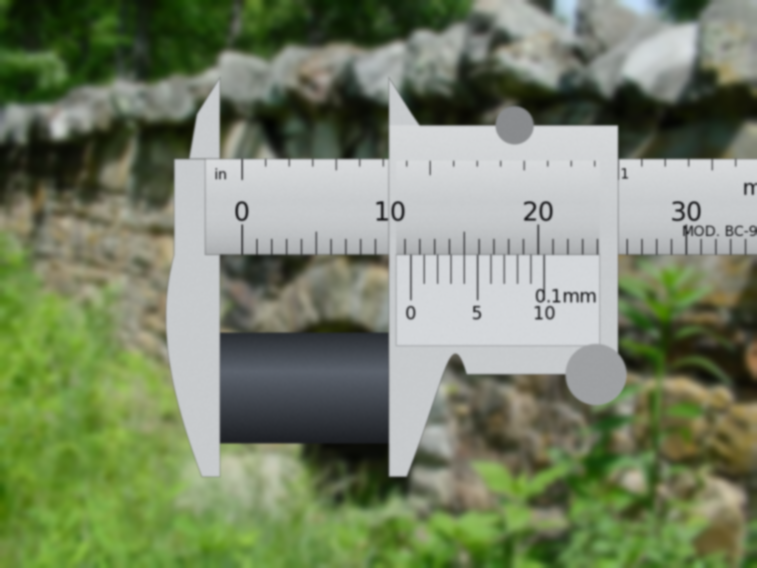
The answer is 11.4 mm
